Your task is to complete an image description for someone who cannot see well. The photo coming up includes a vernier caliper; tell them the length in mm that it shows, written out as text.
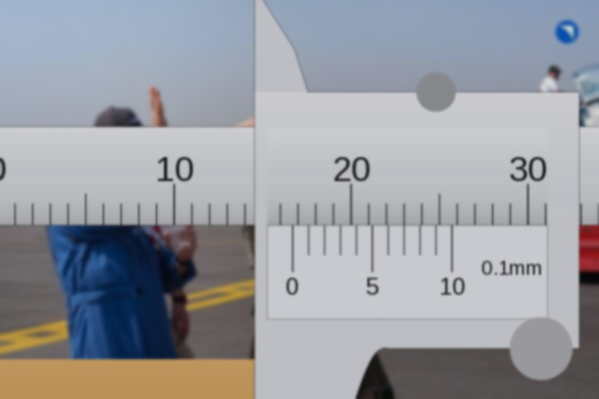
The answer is 16.7 mm
